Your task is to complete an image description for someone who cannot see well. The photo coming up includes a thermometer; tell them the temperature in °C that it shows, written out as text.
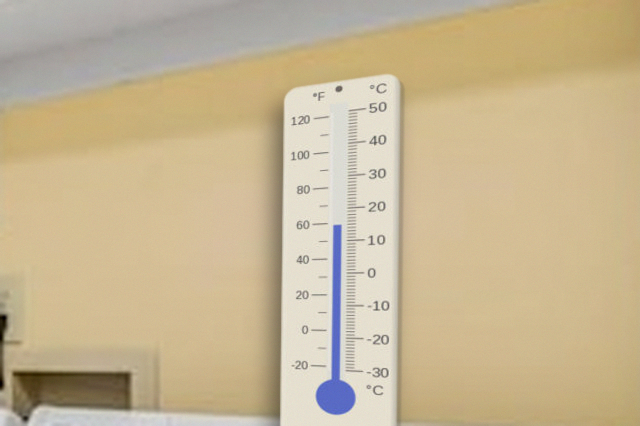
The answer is 15 °C
